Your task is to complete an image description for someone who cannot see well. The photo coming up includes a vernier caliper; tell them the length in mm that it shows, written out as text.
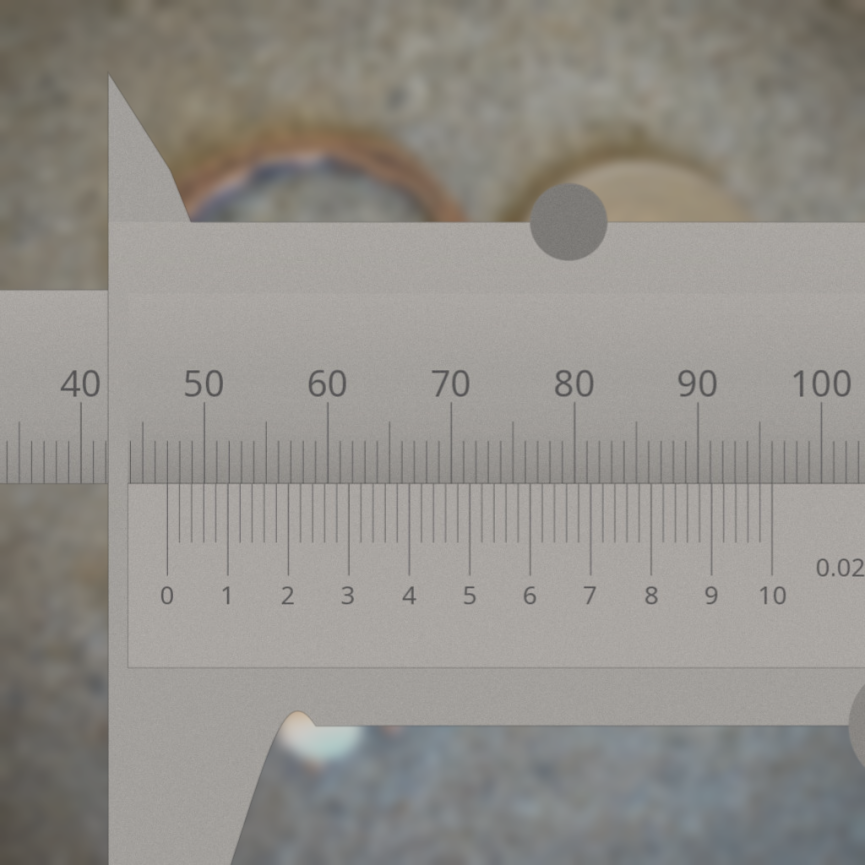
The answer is 47.0 mm
